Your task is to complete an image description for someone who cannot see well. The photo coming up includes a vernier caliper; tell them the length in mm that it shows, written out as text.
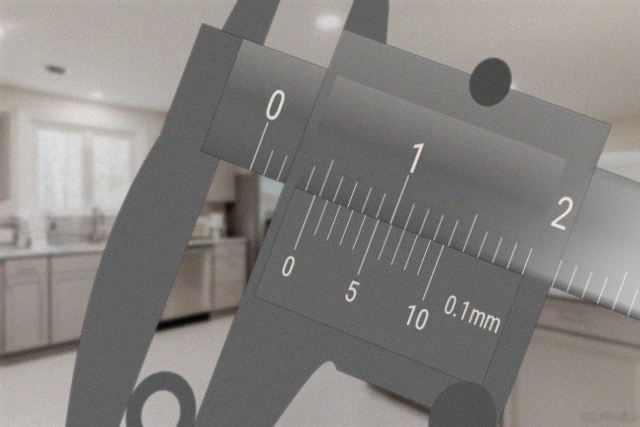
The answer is 4.7 mm
